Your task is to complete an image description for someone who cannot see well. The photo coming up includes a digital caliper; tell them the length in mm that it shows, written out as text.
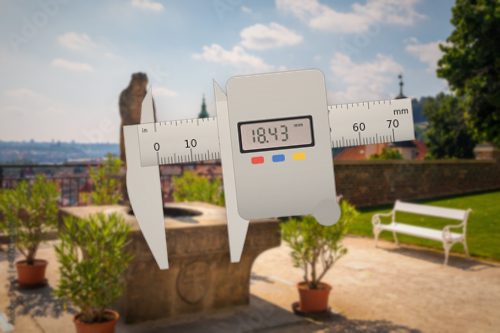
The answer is 18.43 mm
